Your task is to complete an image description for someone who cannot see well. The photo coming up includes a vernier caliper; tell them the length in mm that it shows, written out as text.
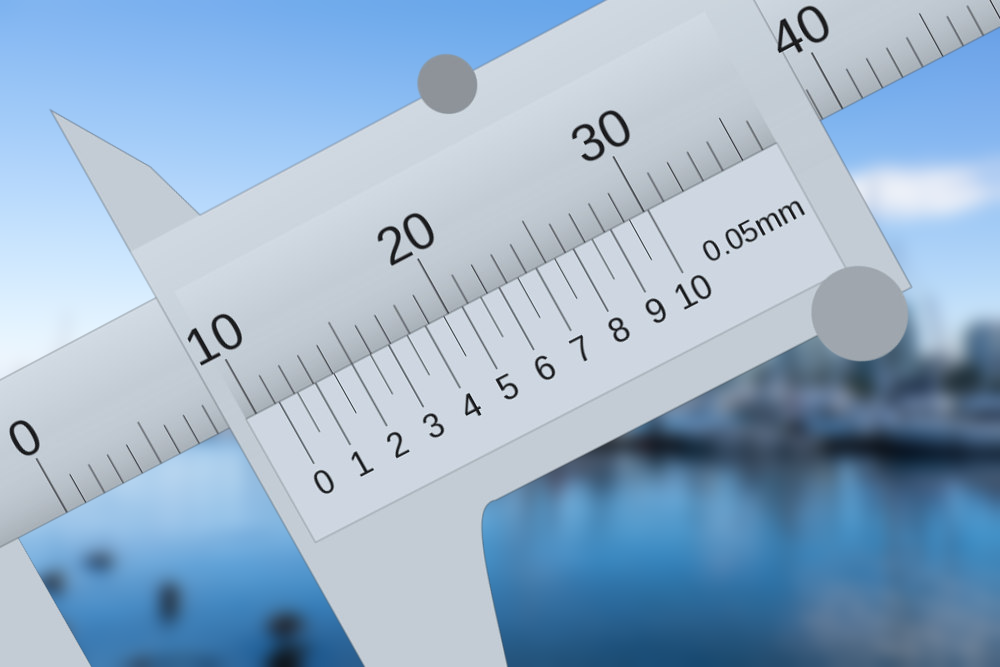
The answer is 11.2 mm
